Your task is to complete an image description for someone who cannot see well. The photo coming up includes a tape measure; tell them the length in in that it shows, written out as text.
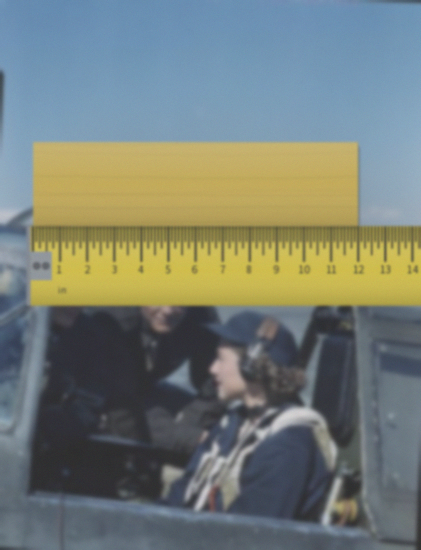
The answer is 12 in
